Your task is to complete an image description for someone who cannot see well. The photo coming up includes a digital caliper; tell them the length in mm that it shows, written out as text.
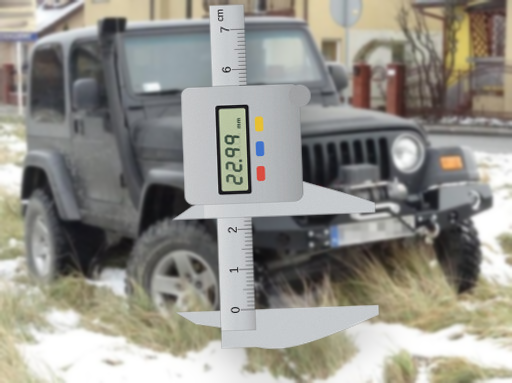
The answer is 22.99 mm
